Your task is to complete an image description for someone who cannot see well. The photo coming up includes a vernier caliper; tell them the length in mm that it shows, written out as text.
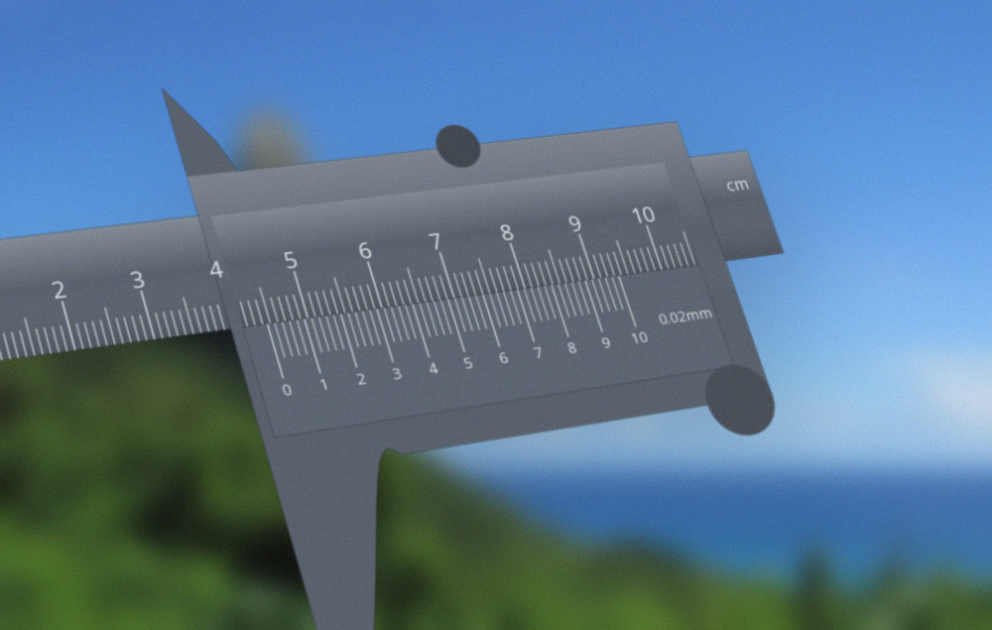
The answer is 44.6 mm
